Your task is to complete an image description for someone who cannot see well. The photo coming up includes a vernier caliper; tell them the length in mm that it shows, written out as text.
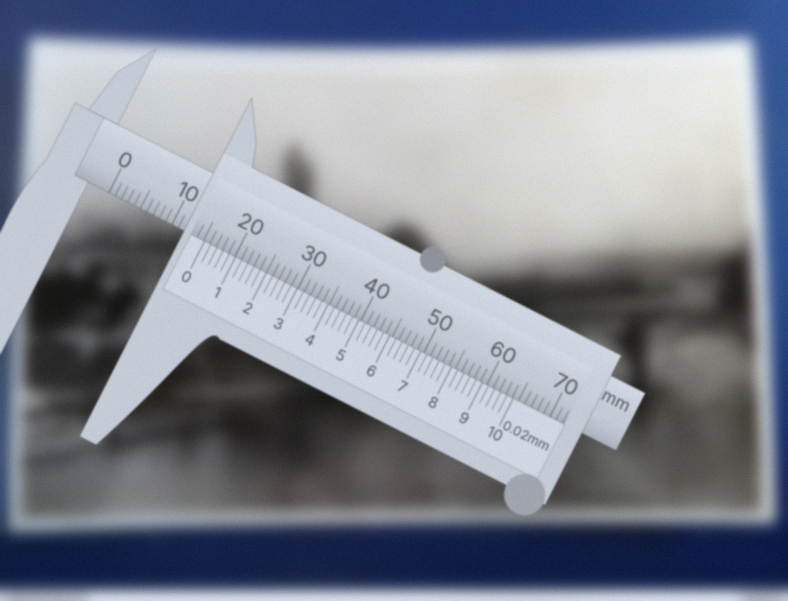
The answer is 15.2 mm
